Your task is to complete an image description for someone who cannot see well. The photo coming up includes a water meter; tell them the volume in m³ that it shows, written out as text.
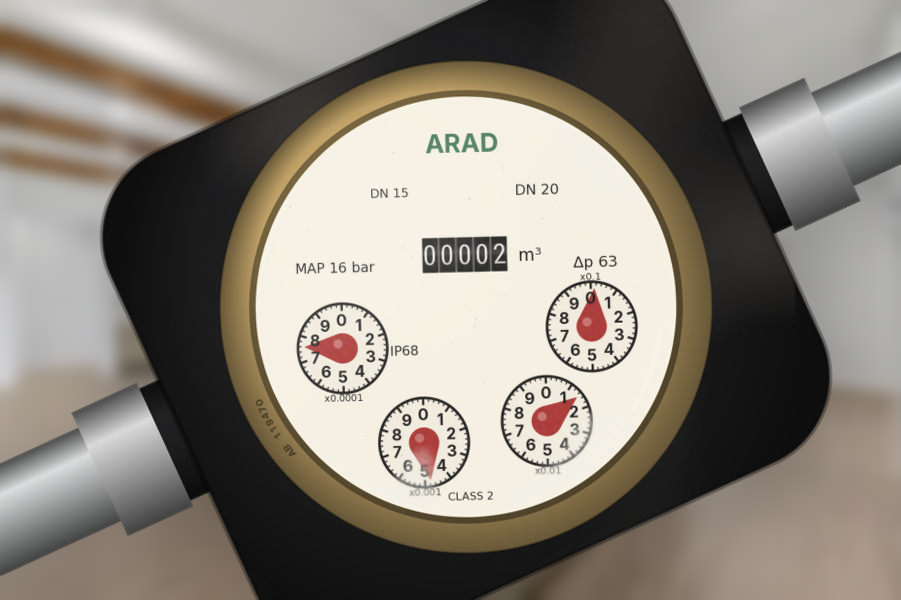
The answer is 2.0147 m³
